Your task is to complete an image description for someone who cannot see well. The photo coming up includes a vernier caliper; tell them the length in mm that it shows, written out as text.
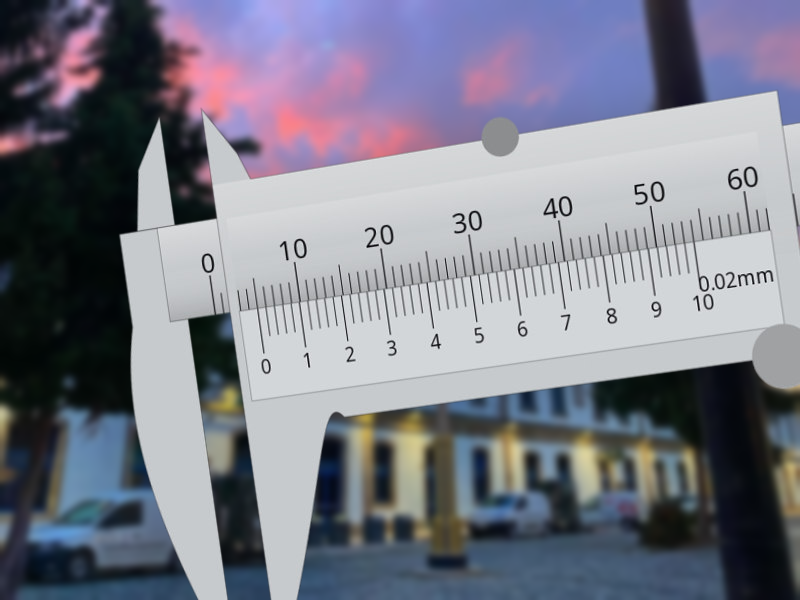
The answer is 5.0 mm
